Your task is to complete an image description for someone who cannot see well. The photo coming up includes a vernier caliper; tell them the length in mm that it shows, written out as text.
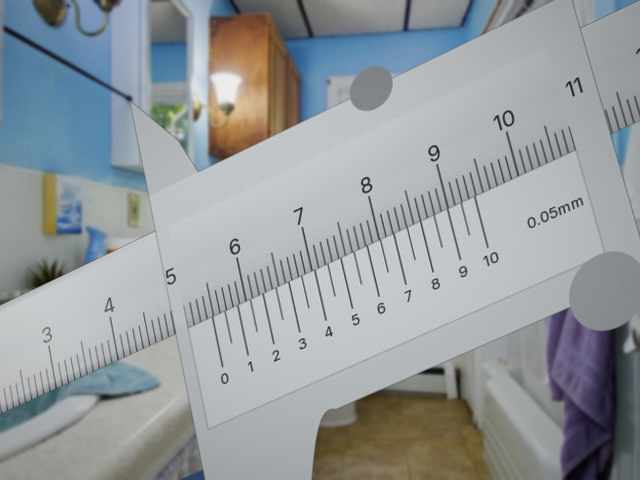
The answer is 54.8 mm
